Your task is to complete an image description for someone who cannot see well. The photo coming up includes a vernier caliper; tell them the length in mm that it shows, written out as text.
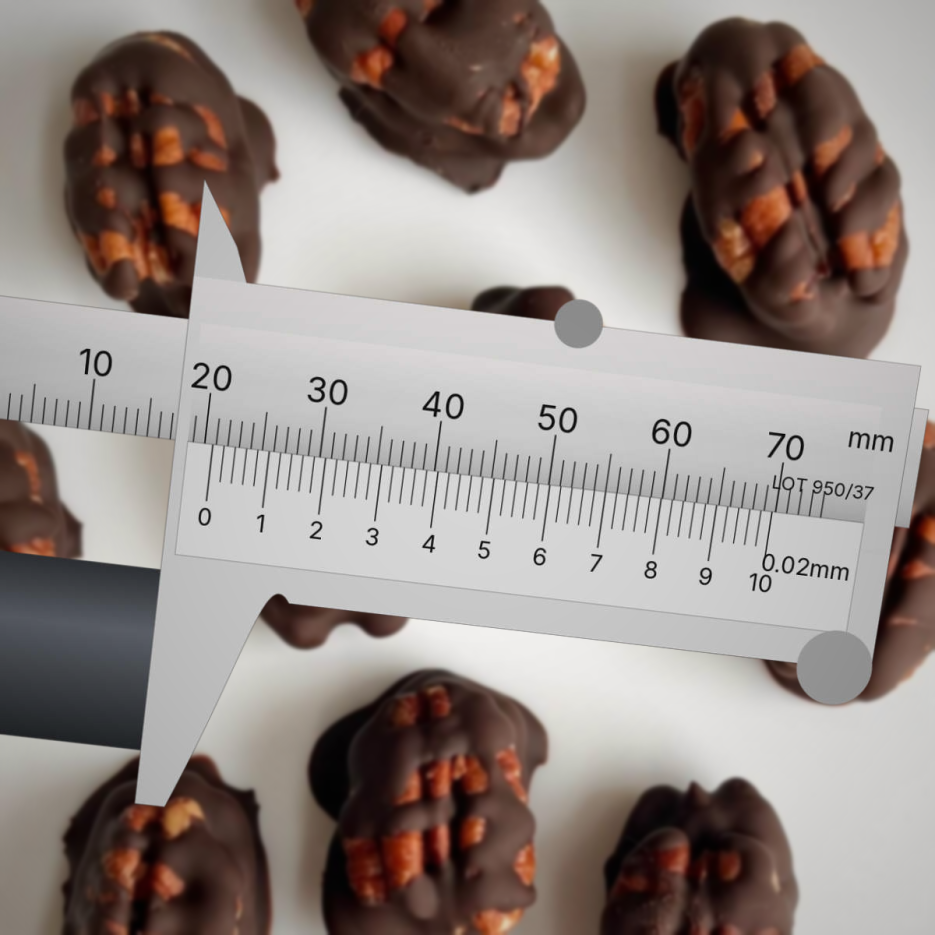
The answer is 20.7 mm
